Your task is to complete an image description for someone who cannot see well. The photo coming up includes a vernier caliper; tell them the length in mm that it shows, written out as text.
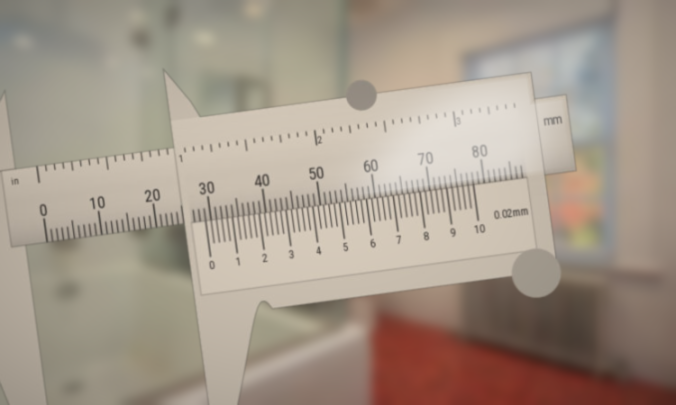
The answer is 29.0 mm
